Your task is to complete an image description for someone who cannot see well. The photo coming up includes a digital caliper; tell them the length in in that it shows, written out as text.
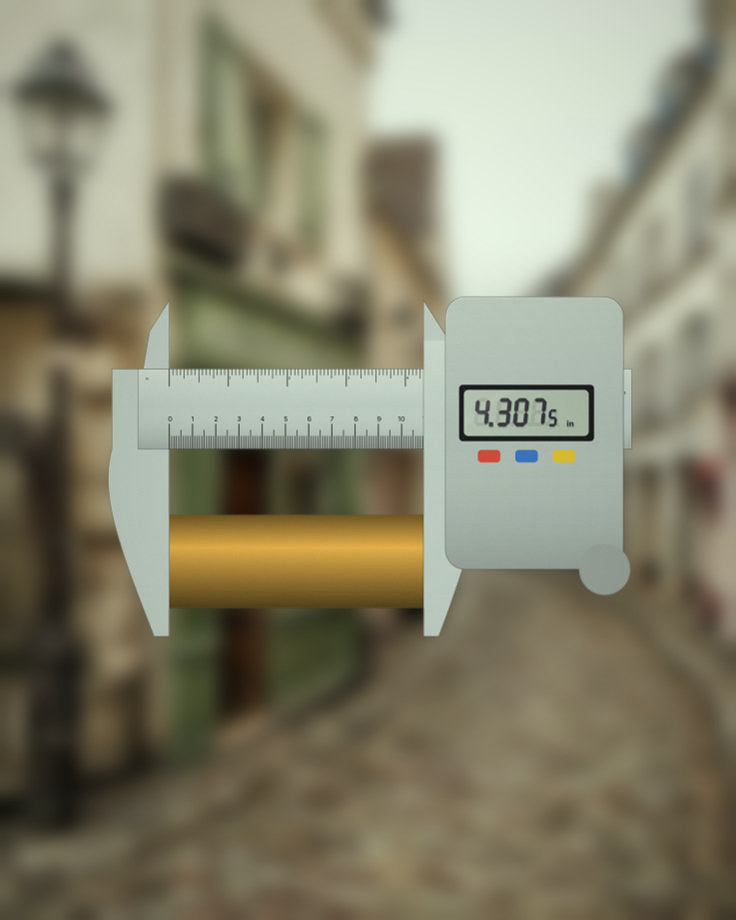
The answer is 4.3075 in
